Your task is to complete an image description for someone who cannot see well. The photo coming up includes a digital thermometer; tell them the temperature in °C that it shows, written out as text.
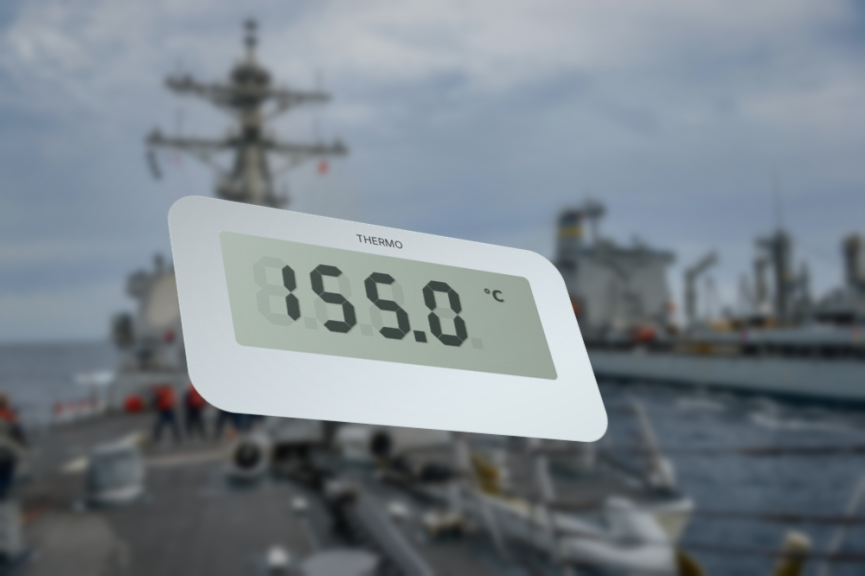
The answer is 155.0 °C
